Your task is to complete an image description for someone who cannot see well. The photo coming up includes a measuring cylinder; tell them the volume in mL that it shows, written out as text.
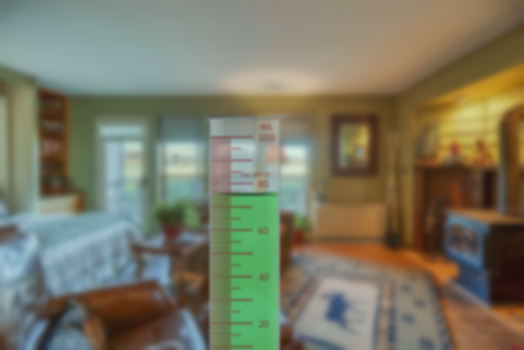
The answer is 75 mL
